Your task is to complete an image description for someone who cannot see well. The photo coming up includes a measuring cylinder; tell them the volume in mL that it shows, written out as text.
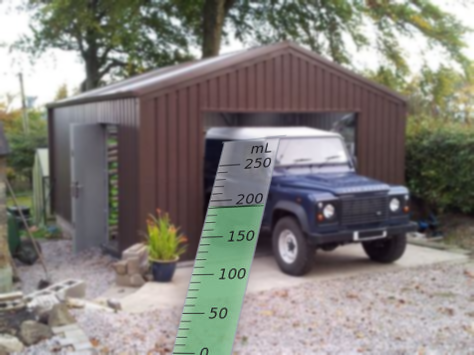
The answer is 190 mL
